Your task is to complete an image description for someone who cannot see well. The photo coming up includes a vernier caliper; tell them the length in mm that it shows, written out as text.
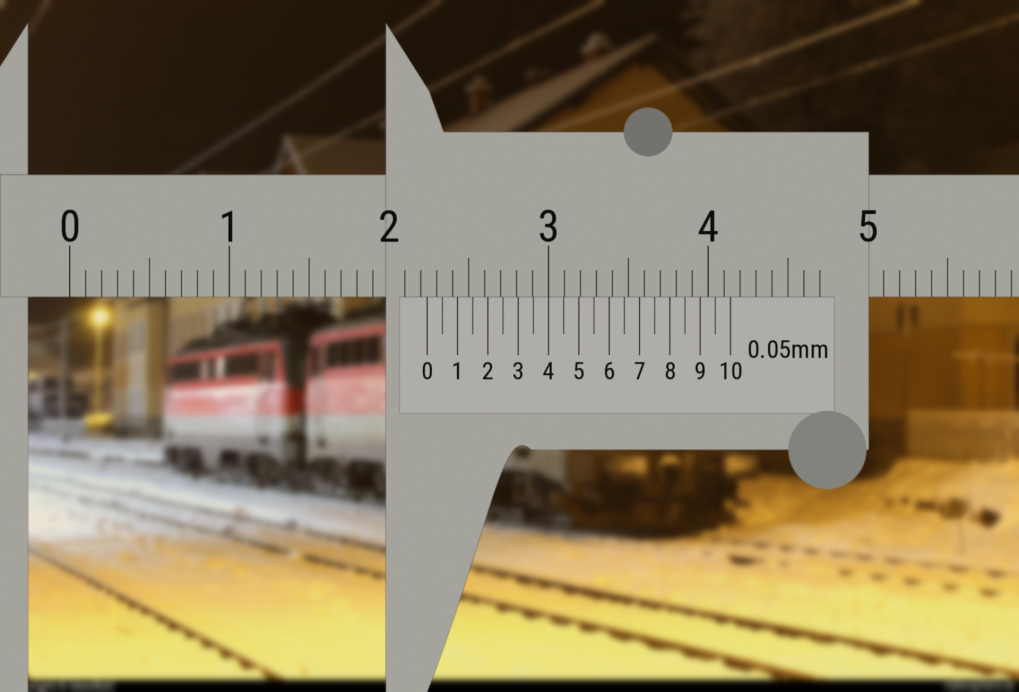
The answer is 22.4 mm
